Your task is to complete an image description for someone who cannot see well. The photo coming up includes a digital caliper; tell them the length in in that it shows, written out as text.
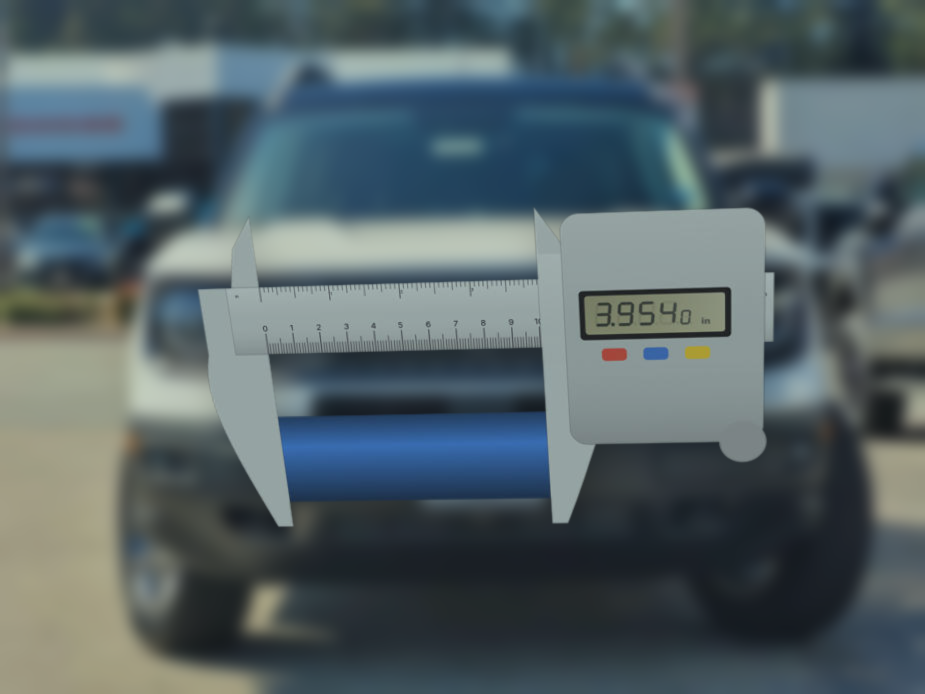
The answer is 3.9540 in
